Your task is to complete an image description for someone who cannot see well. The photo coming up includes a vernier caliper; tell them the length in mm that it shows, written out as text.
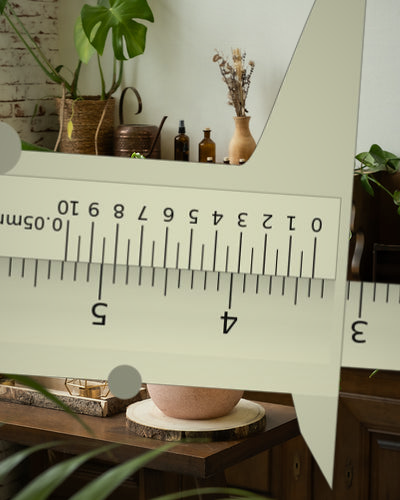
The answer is 33.8 mm
